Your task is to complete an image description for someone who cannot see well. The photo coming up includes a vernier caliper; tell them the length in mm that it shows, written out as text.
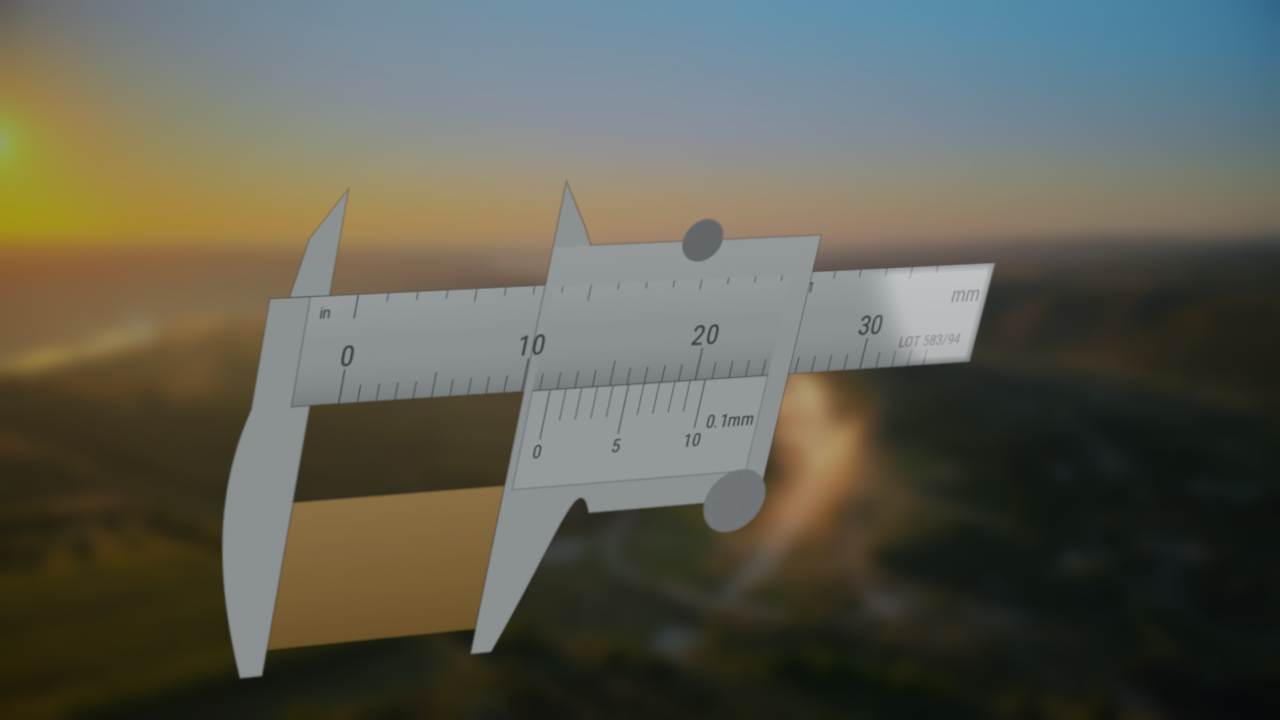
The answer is 11.6 mm
